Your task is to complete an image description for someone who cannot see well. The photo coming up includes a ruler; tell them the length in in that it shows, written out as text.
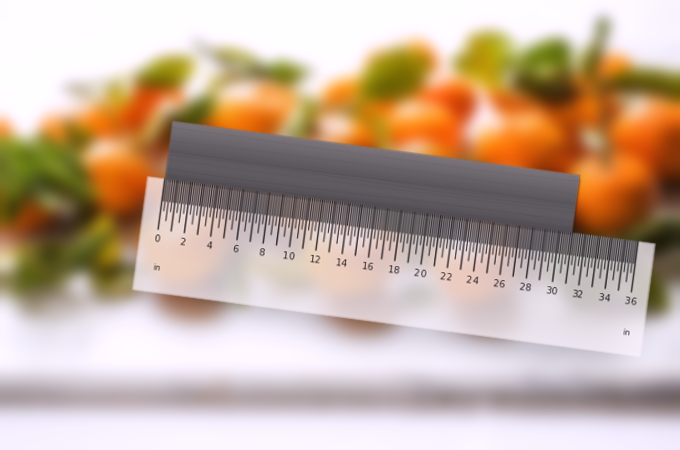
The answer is 31 in
